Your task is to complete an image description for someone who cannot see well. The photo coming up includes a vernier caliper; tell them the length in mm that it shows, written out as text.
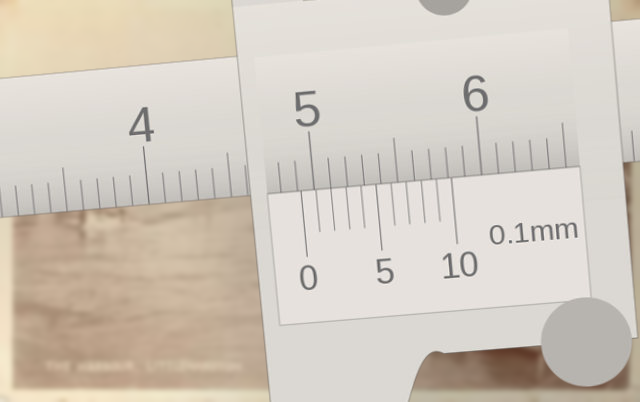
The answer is 49.2 mm
